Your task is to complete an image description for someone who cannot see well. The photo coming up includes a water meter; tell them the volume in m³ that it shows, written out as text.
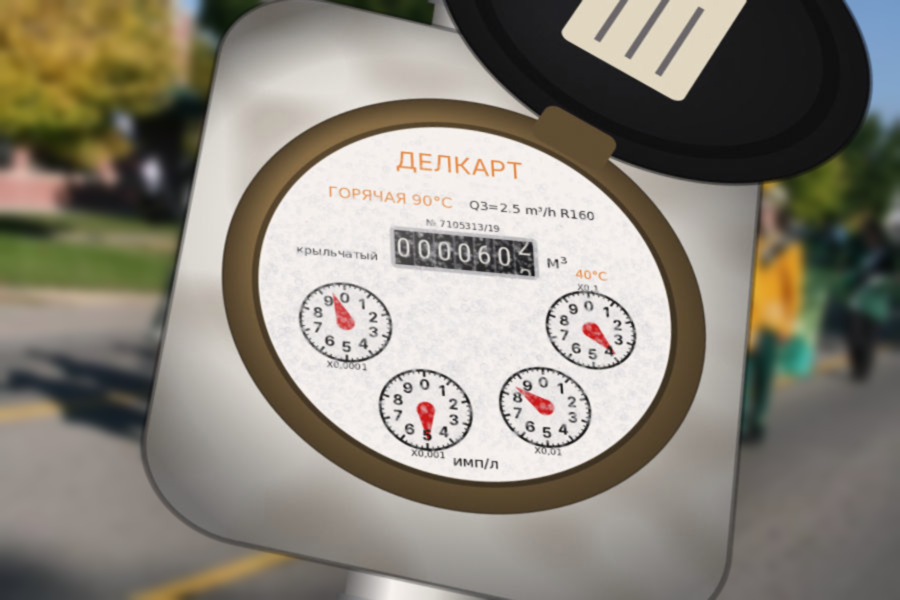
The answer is 602.3849 m³
